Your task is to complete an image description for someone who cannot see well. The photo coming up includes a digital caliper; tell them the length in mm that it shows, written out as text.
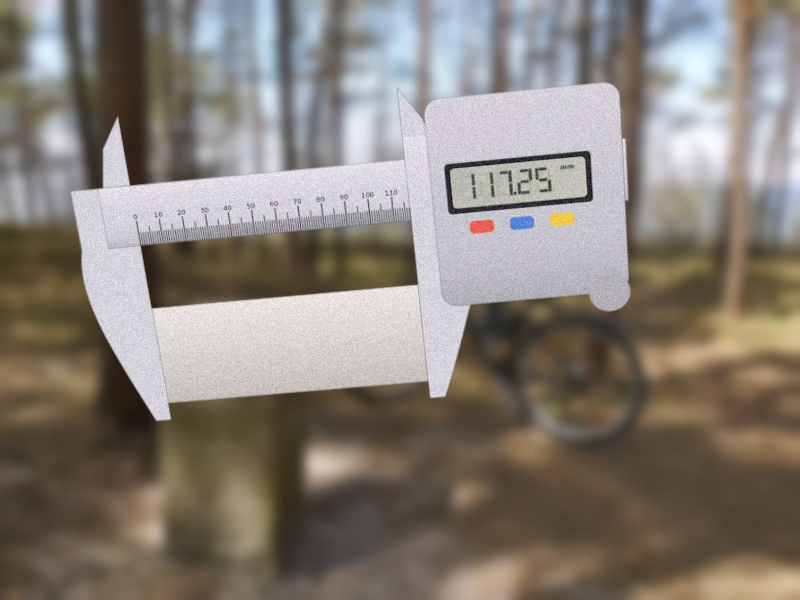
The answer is 117.25 mm
